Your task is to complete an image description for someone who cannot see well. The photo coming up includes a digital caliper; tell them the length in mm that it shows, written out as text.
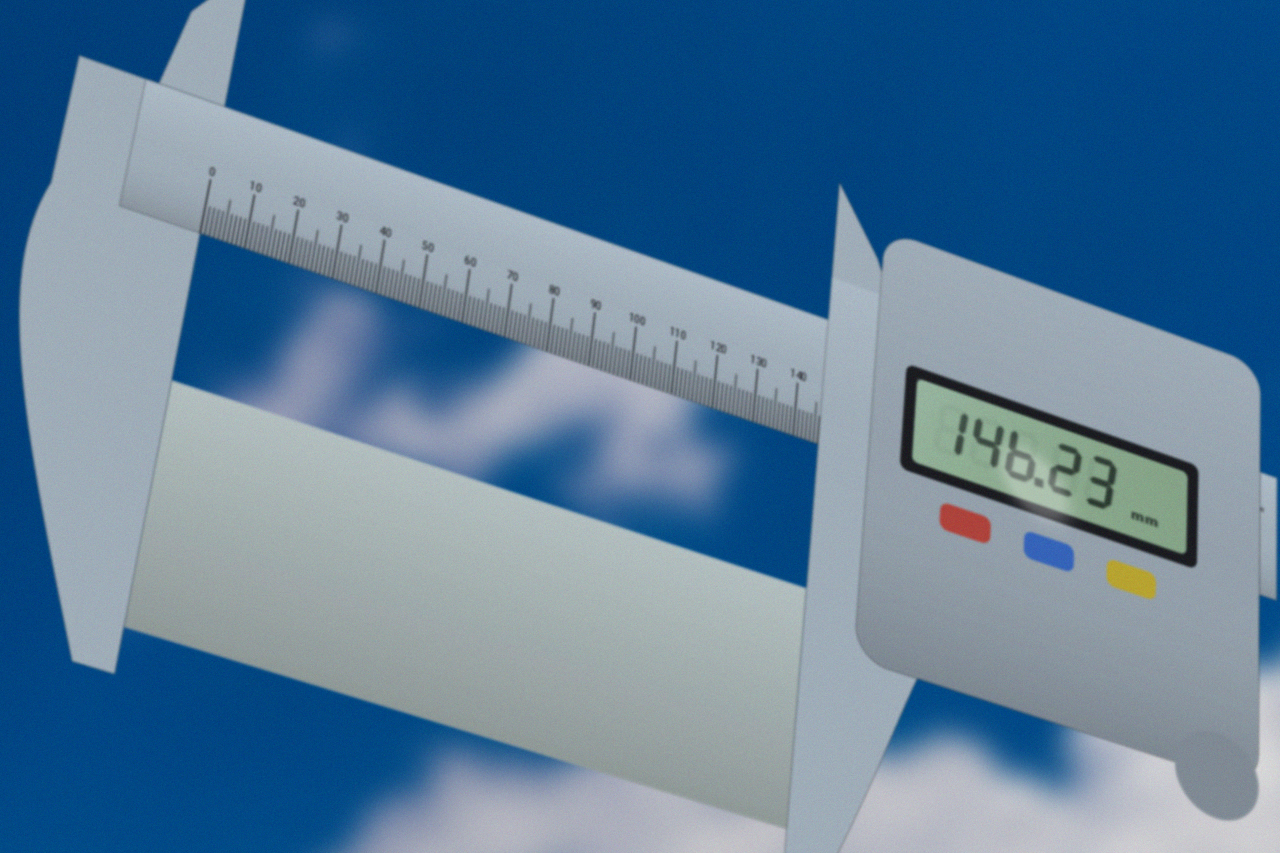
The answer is 146.23 mm
